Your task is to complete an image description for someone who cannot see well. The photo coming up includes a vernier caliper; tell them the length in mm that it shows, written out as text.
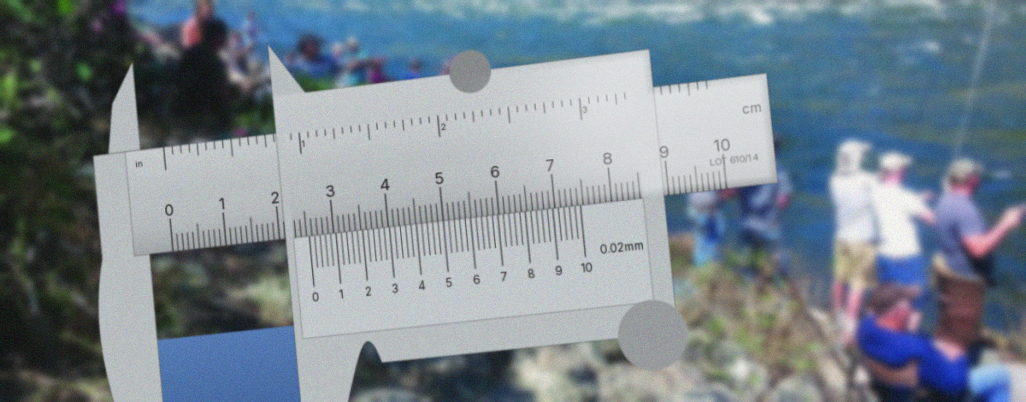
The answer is 25.5 mm
